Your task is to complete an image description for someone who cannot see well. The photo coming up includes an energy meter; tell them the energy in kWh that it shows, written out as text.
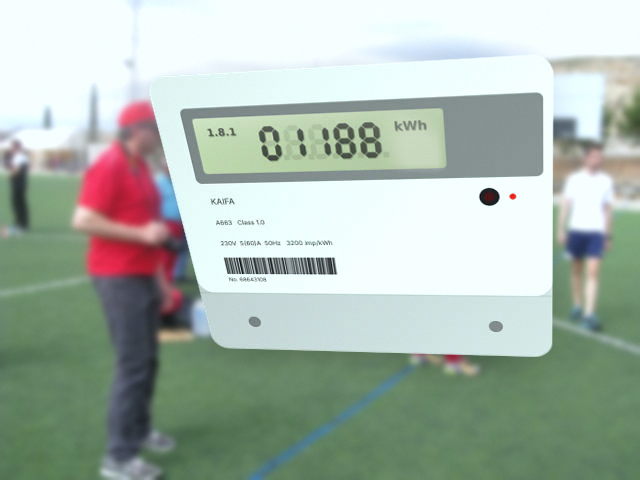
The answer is 1188 kWh
